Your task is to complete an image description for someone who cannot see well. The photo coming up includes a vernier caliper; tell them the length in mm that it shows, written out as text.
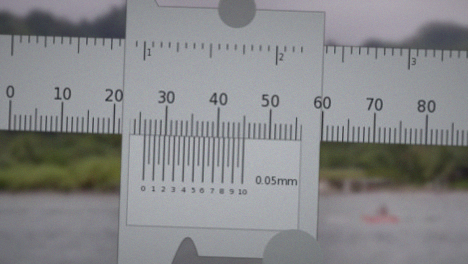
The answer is 26.0 mm
